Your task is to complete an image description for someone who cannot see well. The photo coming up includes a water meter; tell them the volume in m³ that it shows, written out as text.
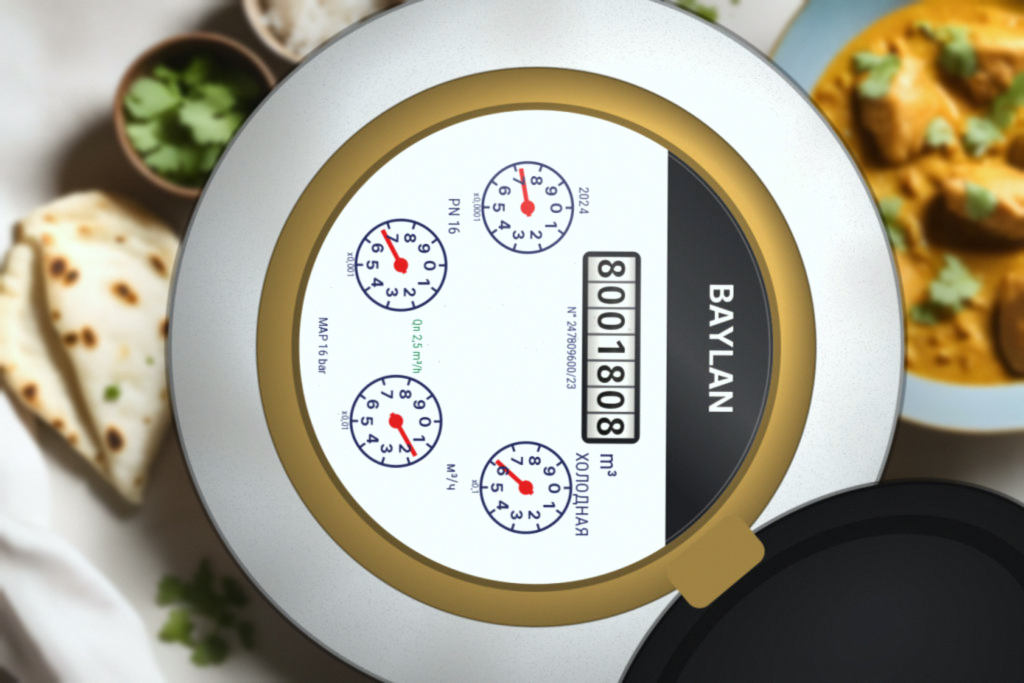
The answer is 8001808.6167 m³
